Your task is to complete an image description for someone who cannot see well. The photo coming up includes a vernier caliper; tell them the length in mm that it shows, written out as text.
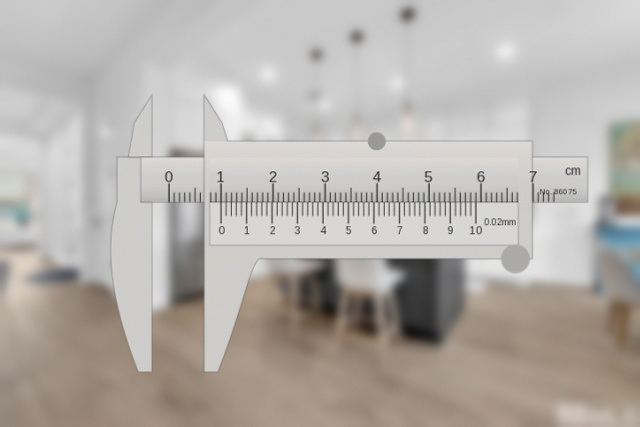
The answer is 10.0 mm
